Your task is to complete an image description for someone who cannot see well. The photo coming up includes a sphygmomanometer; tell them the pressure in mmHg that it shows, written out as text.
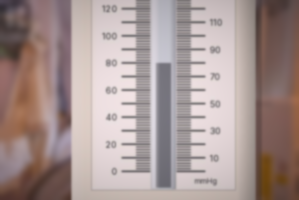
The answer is 80 mmHg
